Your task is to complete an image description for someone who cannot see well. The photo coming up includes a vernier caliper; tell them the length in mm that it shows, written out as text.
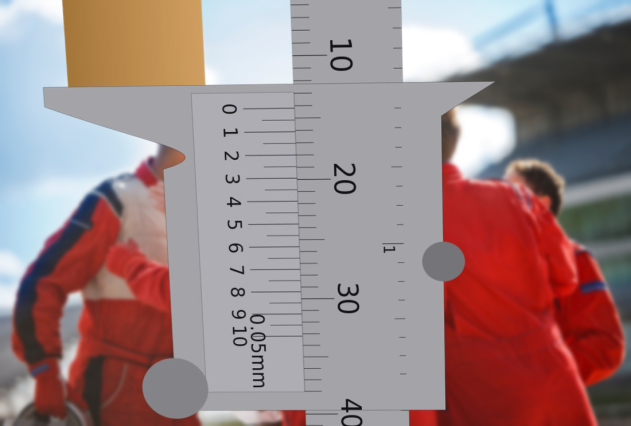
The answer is 14.2 mm
